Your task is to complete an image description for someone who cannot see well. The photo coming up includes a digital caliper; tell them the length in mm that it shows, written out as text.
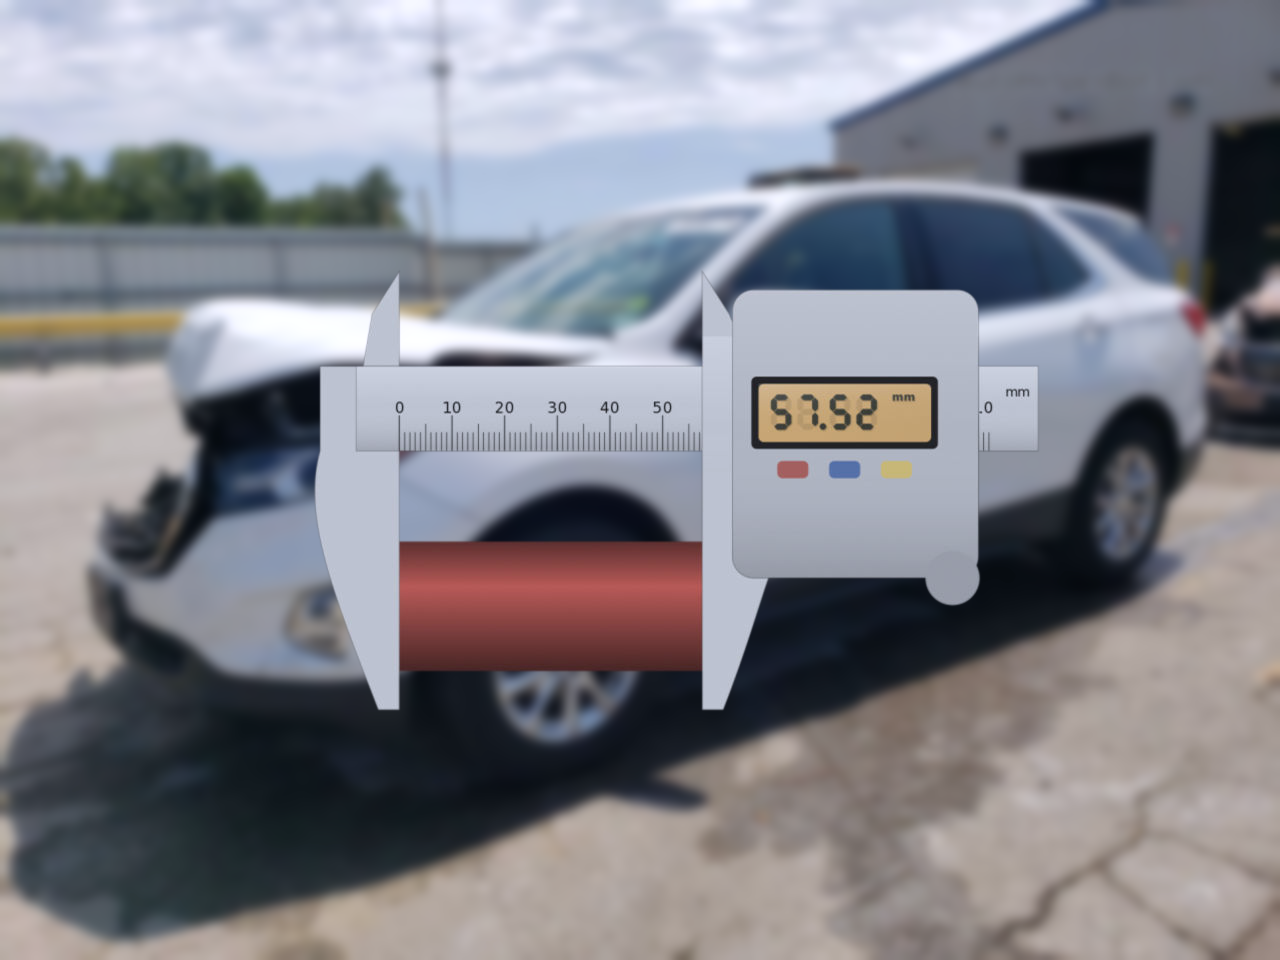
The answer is 57.52 mm
